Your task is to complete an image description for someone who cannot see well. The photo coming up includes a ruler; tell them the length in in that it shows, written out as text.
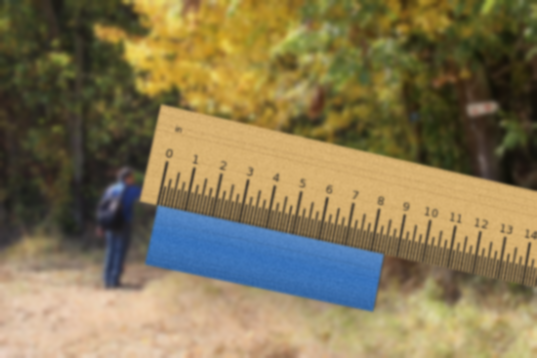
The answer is 8.5 in
